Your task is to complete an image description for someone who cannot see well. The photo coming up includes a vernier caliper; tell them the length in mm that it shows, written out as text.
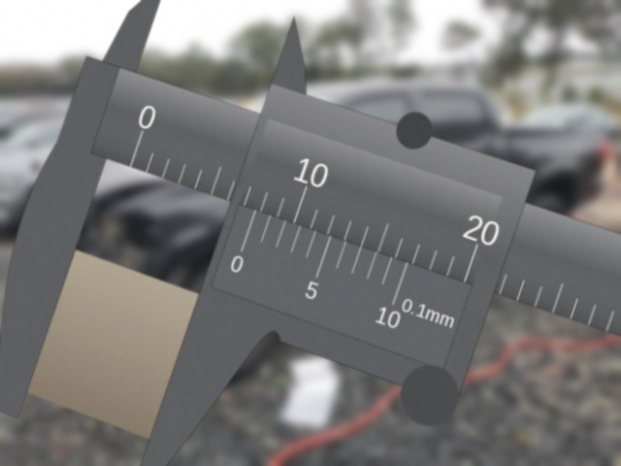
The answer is 7.7 mm
